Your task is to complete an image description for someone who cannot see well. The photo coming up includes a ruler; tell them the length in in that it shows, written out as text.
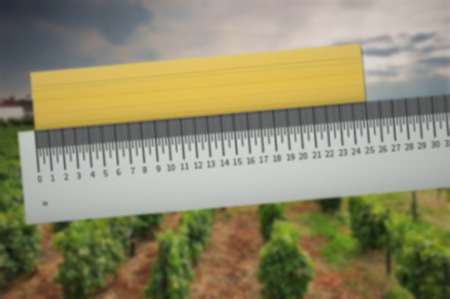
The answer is 25 in
